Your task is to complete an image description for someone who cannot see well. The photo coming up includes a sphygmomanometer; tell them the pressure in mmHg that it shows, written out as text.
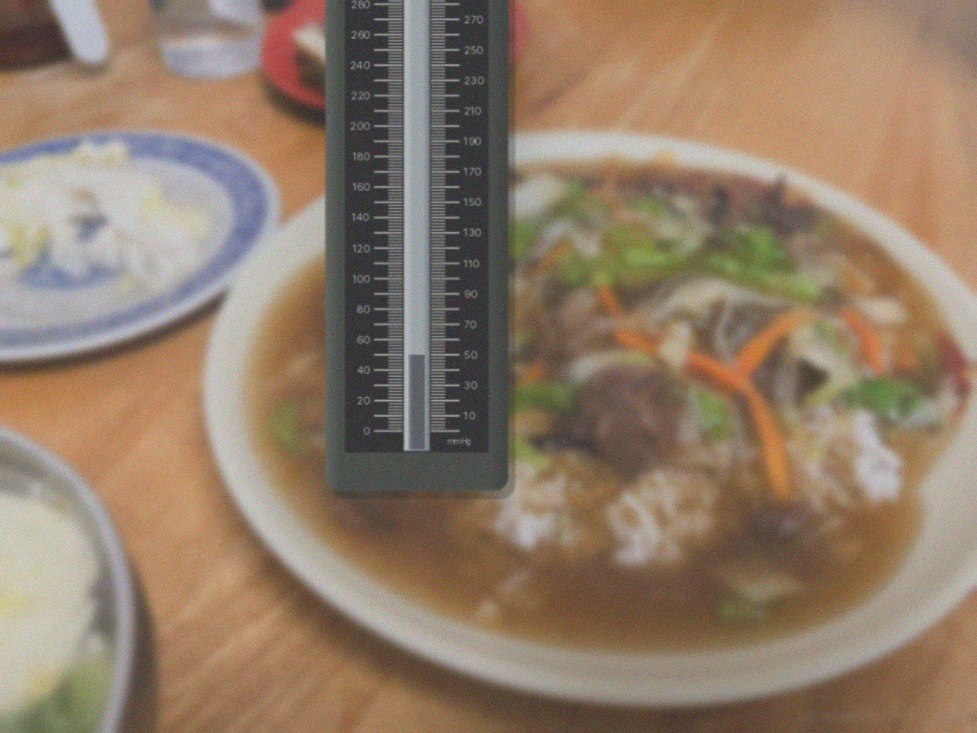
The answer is 50 mmHg
